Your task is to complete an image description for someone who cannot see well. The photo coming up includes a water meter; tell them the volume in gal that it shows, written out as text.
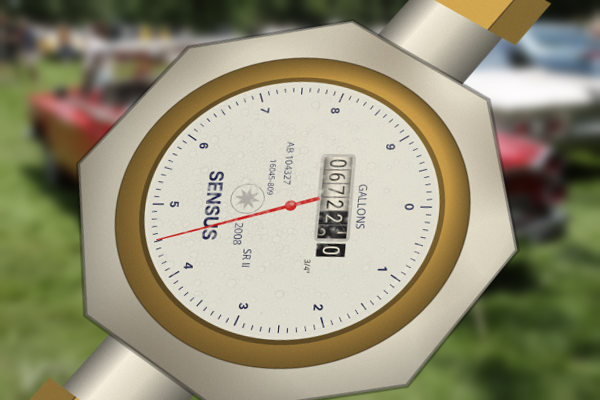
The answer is 672214.5 gal
